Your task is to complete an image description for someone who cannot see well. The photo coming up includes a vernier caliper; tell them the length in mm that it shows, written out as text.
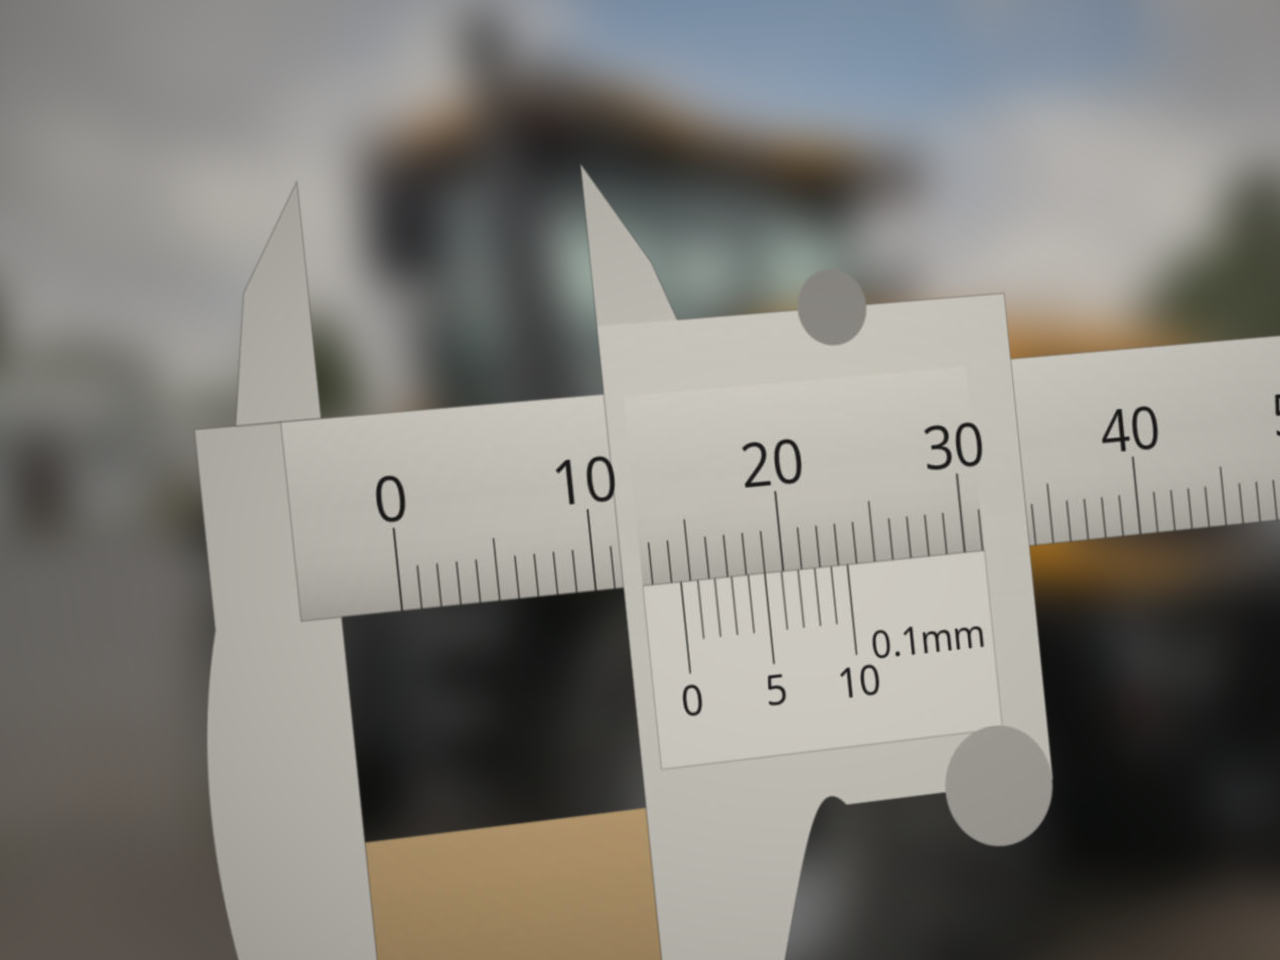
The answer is 14.5 mm
